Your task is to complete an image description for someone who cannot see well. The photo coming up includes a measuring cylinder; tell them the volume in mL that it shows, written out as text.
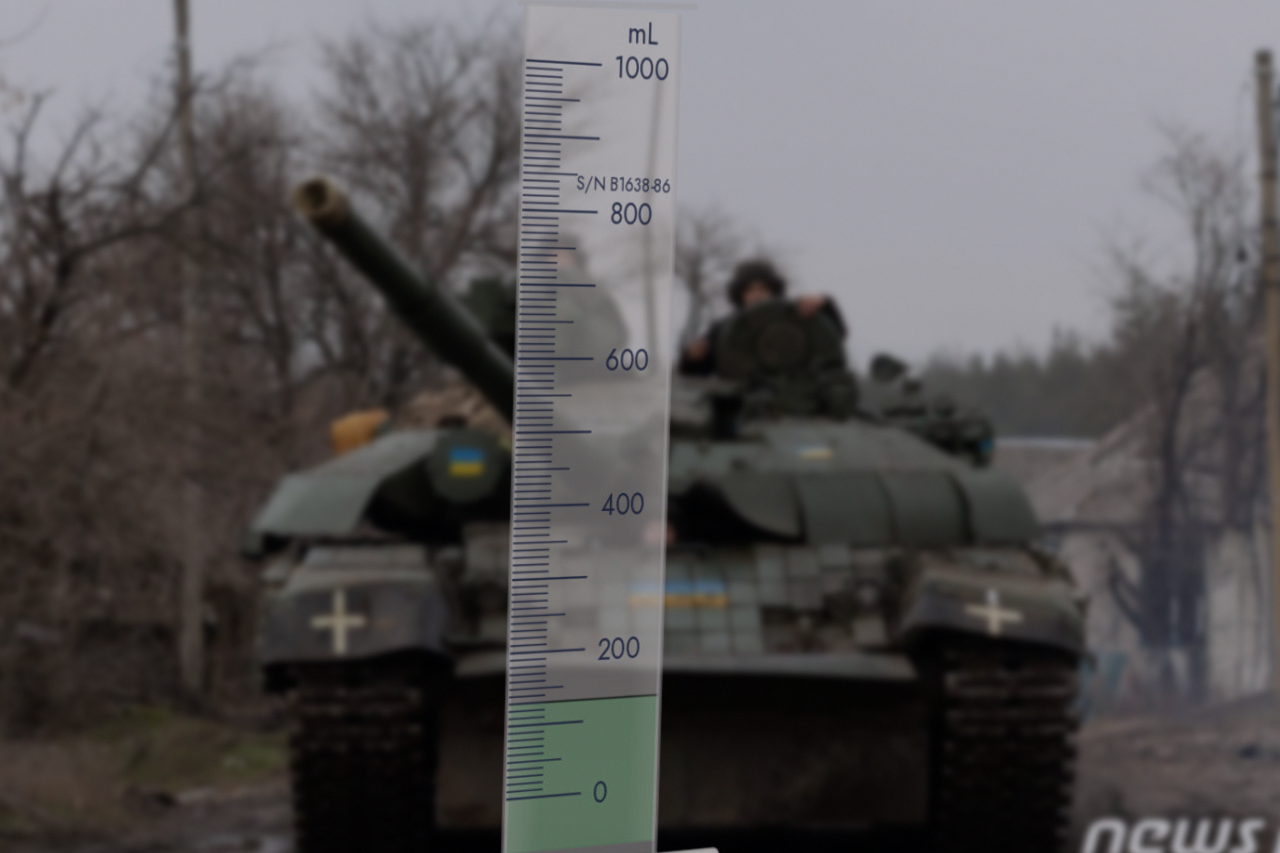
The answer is 130 mL
